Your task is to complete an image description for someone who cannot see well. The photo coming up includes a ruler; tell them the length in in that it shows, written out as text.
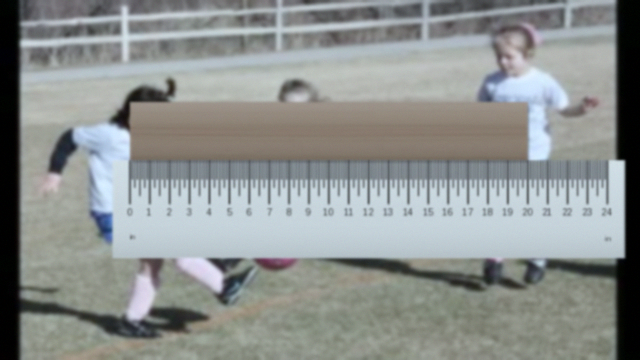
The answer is 20 in
